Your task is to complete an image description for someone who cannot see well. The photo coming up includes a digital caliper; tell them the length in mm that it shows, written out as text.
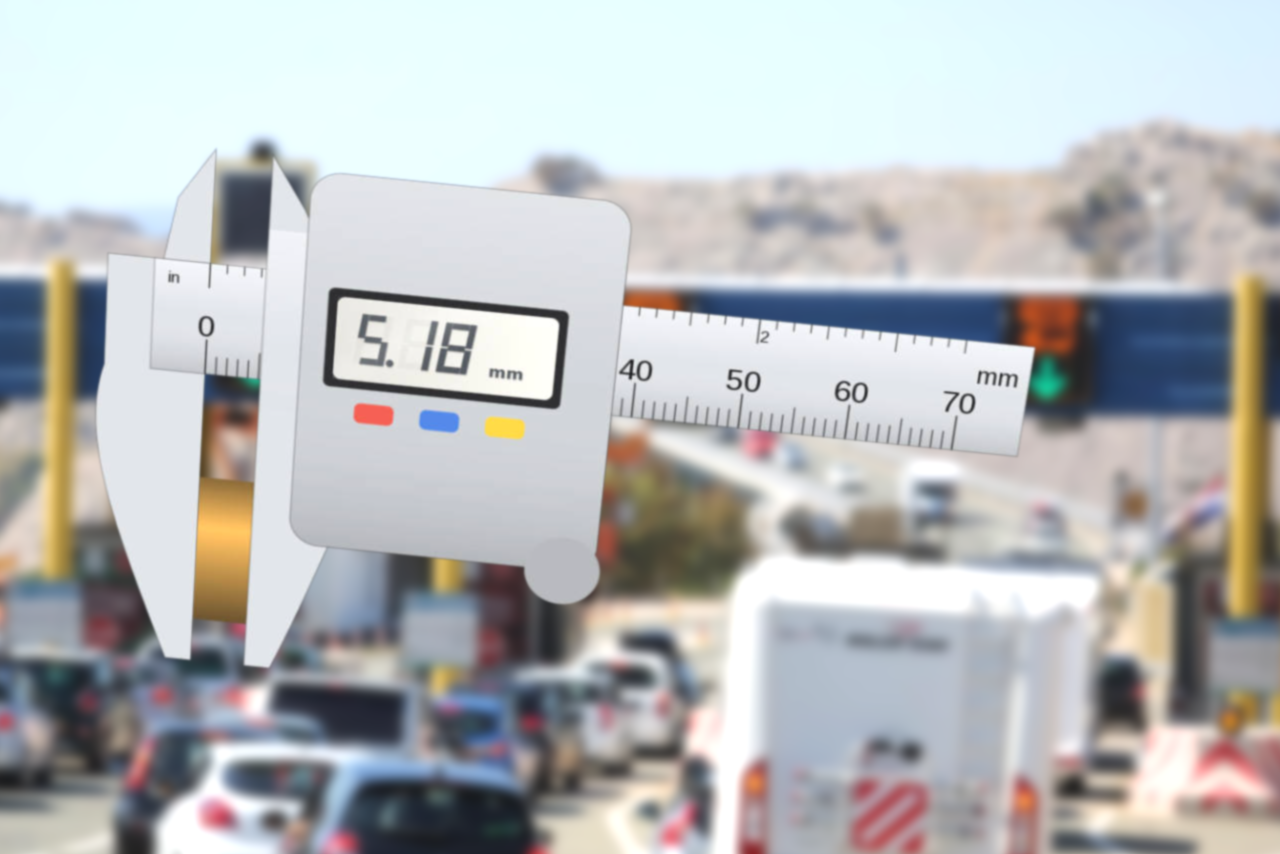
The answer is 5.18 mm
